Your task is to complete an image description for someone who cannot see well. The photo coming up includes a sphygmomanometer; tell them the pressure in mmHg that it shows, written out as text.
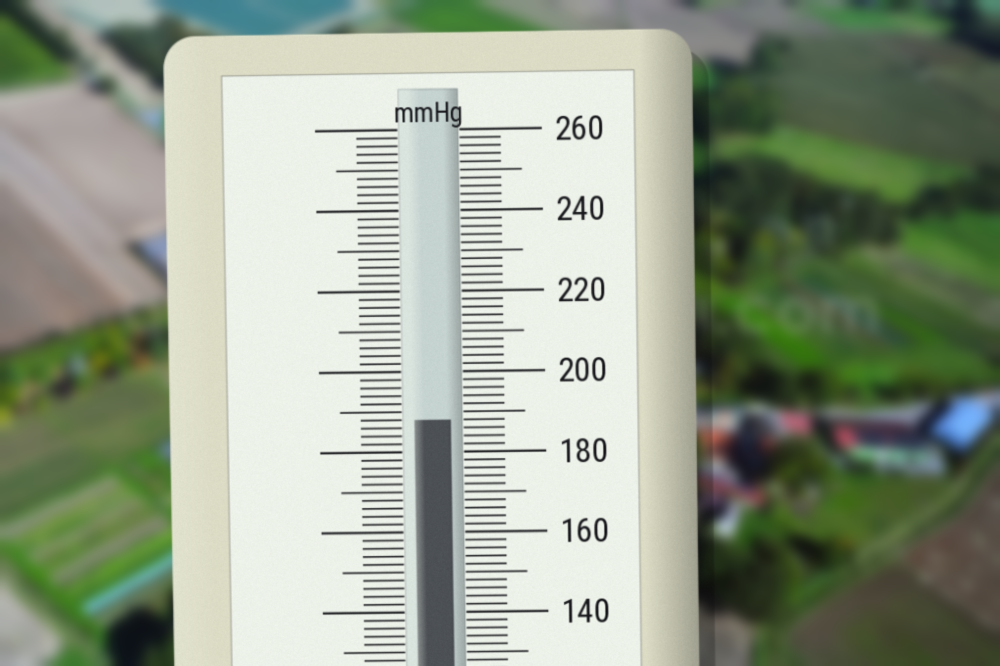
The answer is 188 mmHg
